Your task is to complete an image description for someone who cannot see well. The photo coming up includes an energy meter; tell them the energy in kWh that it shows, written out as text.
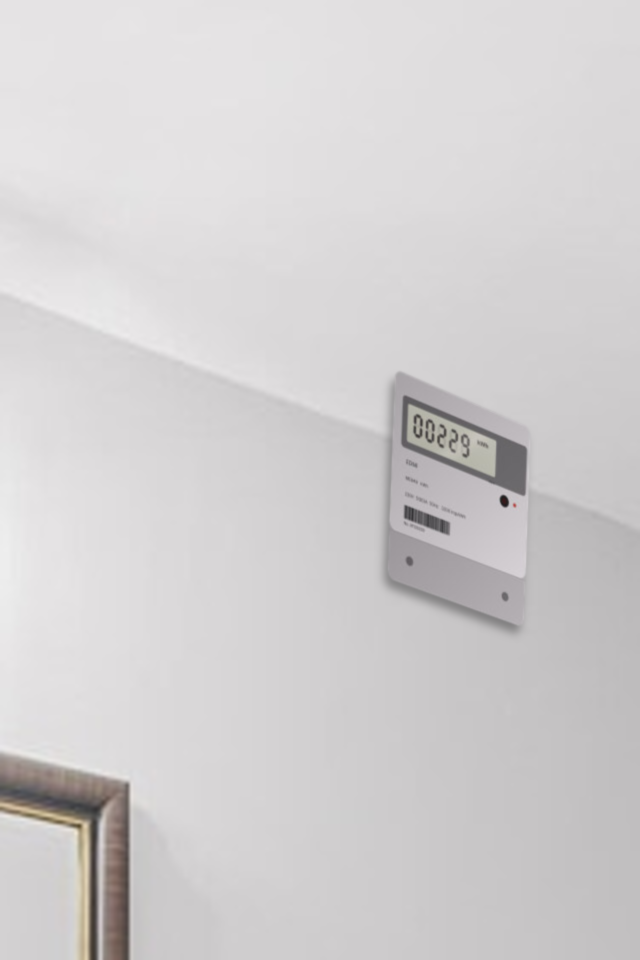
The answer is 229 kWh
